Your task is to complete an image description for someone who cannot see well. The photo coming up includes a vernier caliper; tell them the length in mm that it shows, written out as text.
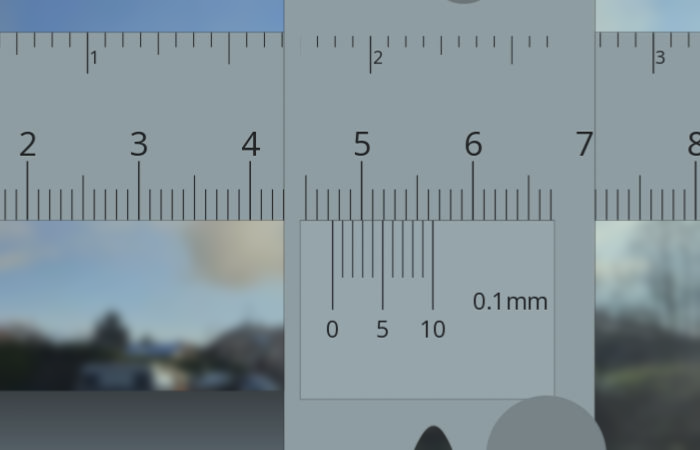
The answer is 47.4 mm
